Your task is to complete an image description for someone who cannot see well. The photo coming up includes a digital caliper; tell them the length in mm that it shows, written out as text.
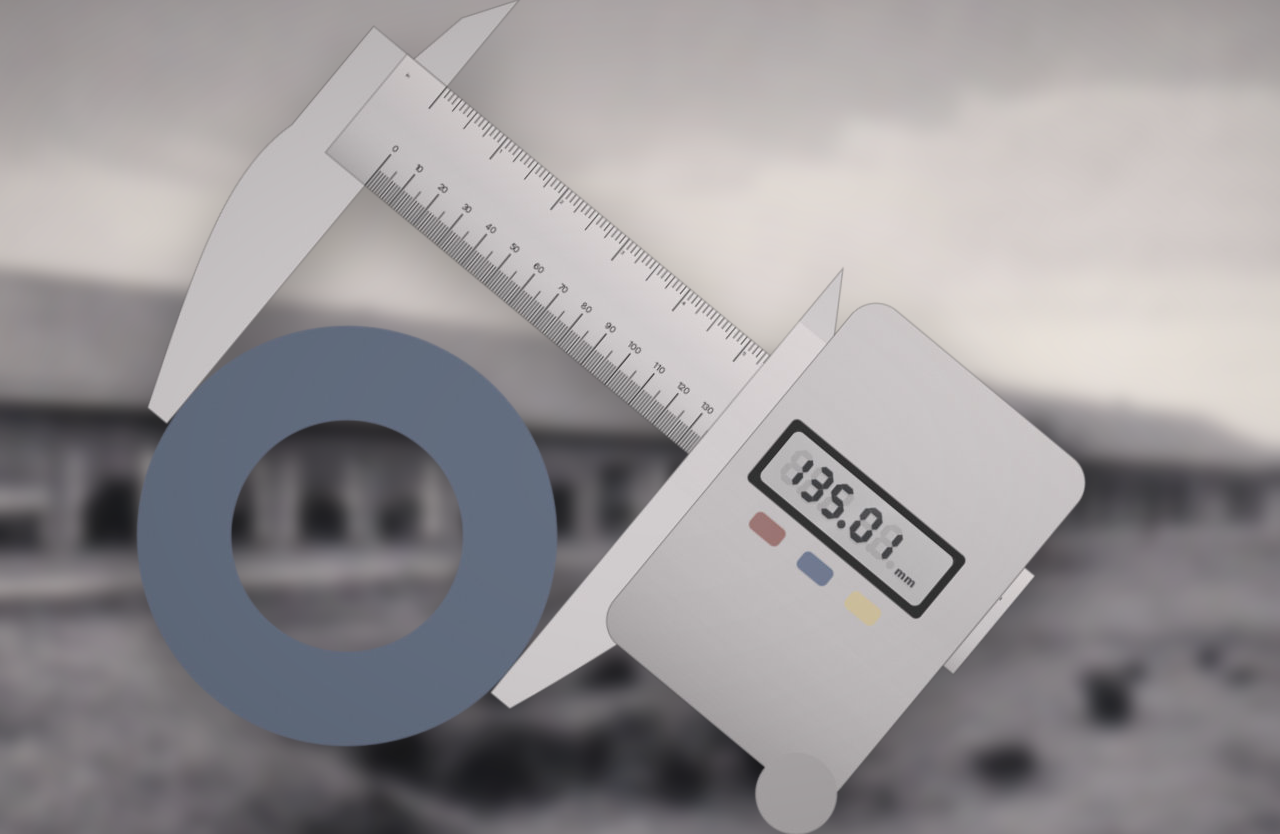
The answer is 135.01 mm
